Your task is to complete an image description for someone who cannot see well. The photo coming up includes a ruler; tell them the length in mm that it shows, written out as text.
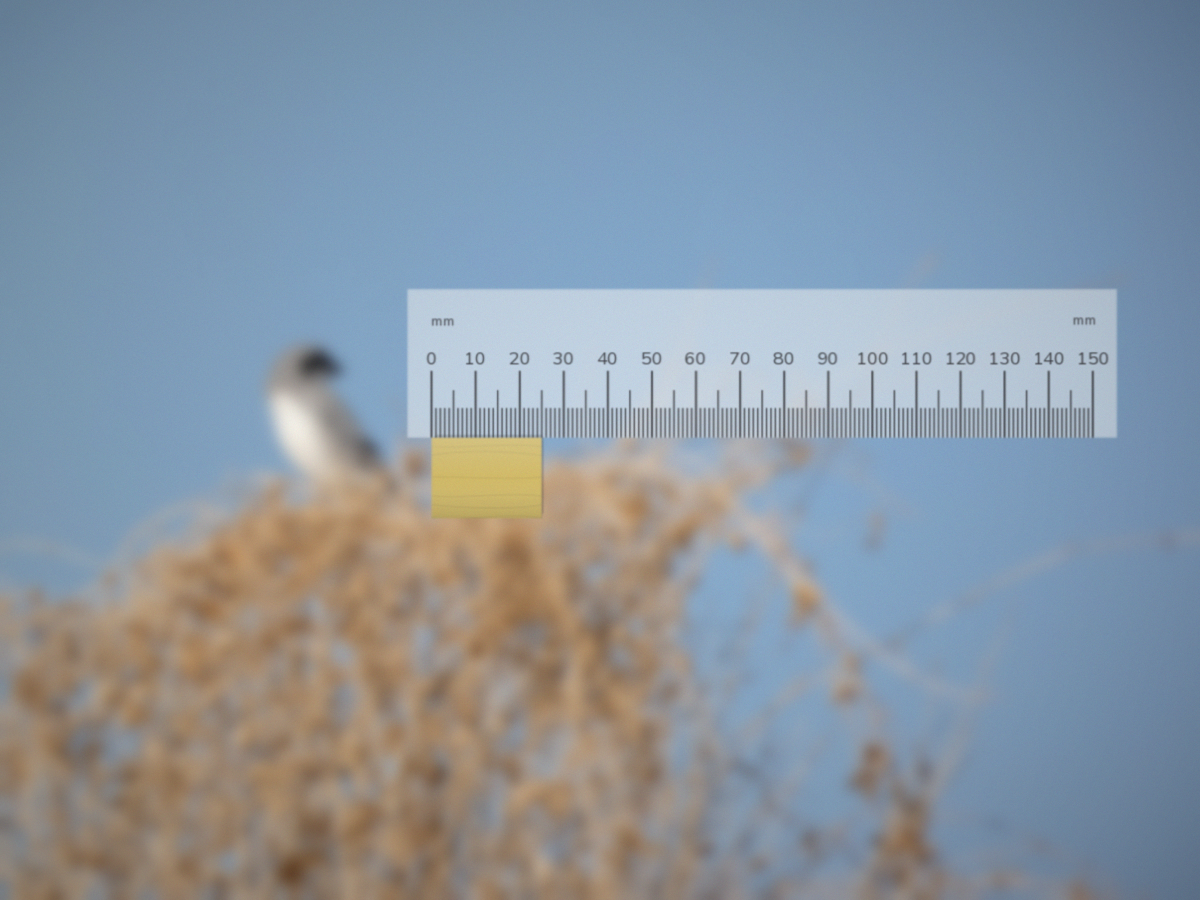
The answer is 25 mm
